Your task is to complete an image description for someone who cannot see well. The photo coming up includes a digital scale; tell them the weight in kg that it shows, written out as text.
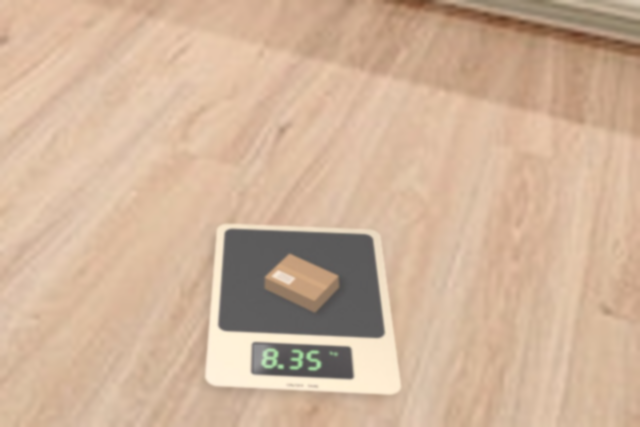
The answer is 8.35 kg
